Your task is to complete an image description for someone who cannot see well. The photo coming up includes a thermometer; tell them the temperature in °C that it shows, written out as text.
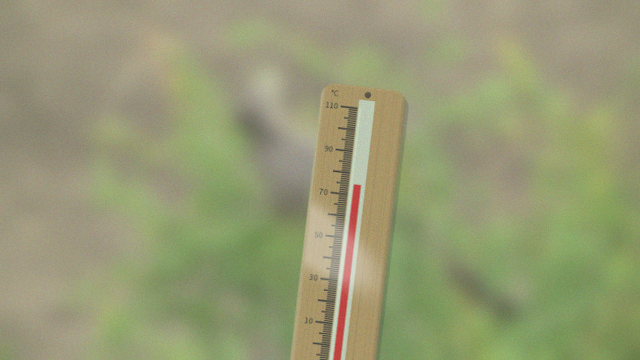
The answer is 75 °C
